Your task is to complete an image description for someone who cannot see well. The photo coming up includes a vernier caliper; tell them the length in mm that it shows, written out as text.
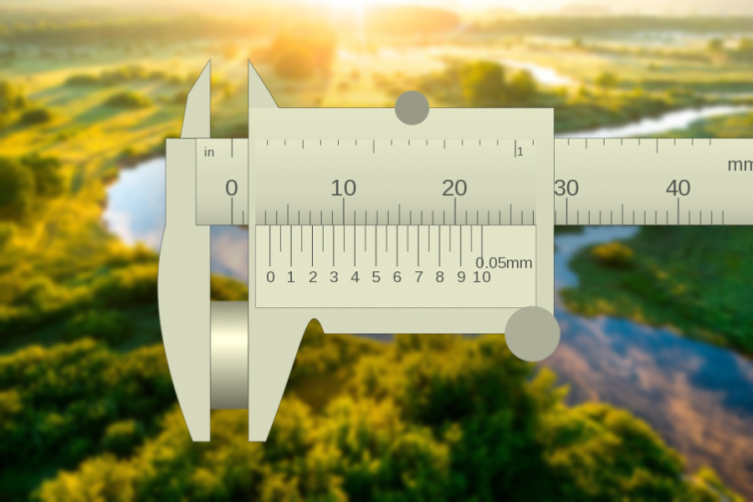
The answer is 3.4 mm
